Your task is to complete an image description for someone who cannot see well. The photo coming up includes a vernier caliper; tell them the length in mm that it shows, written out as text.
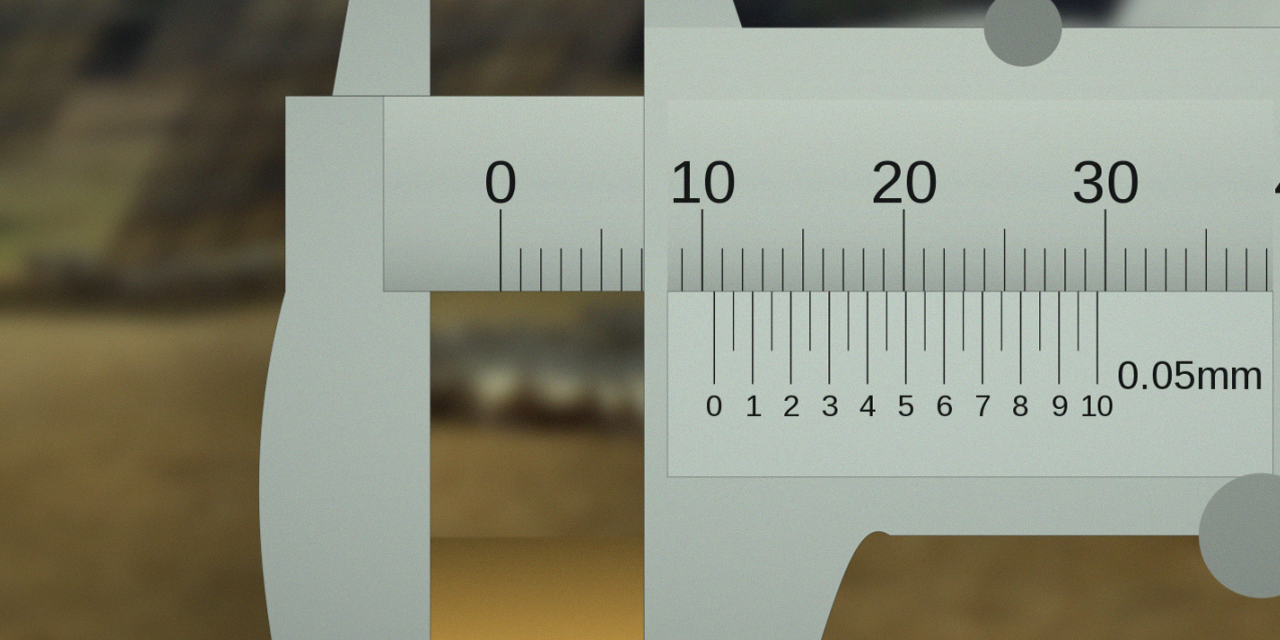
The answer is 10.6 mm
